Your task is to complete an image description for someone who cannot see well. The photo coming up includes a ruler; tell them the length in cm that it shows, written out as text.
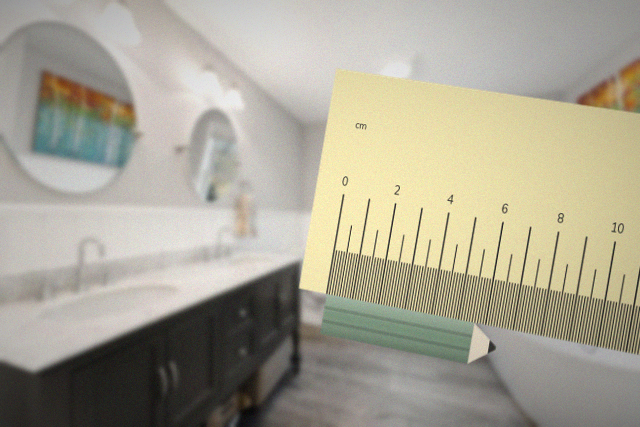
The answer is 6.5 cm
